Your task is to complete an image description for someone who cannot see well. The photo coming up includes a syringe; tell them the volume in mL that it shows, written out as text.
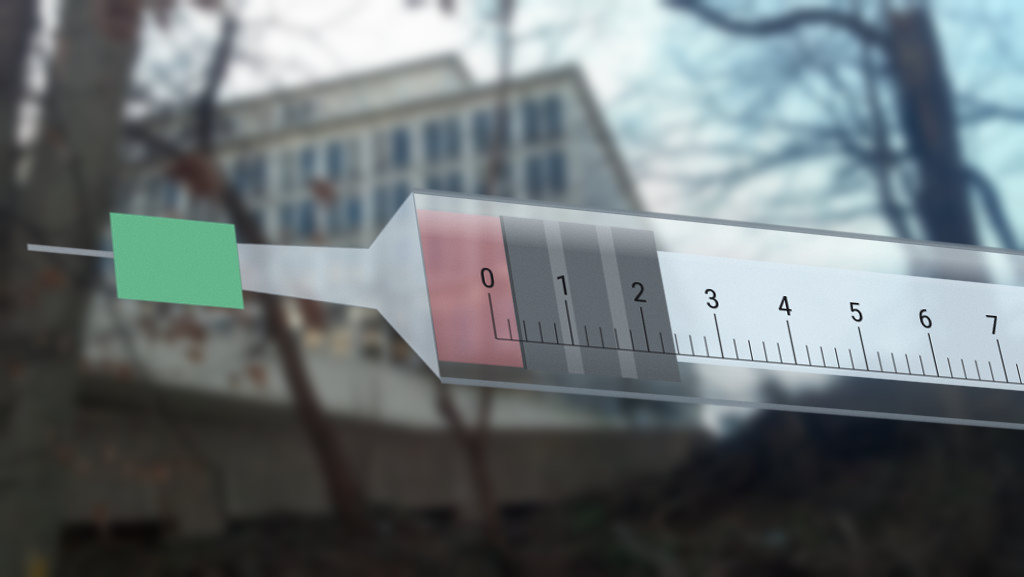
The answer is 0.3 mL
